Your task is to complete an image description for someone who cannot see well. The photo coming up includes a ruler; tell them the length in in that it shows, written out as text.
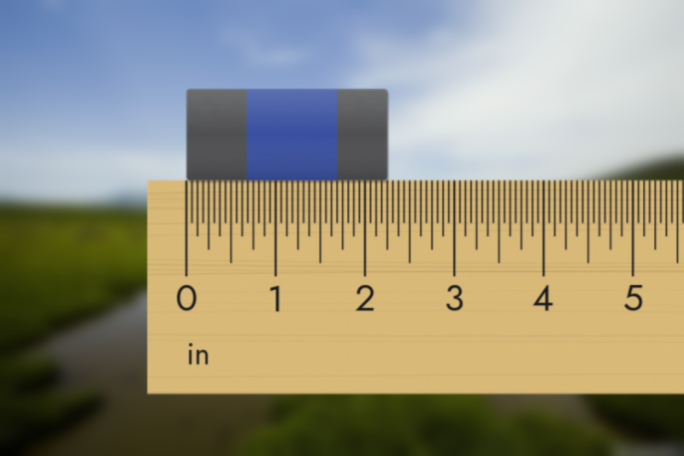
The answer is 2.25 in
